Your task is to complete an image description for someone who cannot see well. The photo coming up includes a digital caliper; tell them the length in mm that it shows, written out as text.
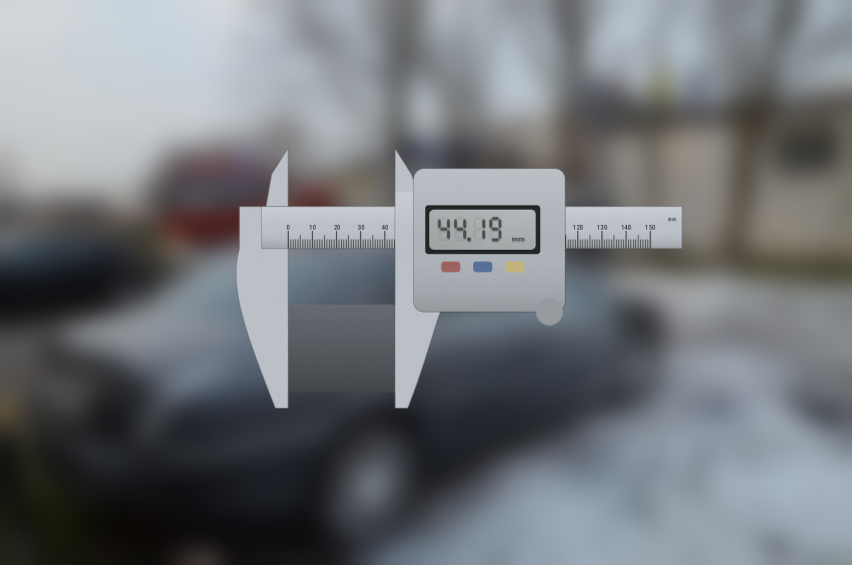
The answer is 44.19 mm
